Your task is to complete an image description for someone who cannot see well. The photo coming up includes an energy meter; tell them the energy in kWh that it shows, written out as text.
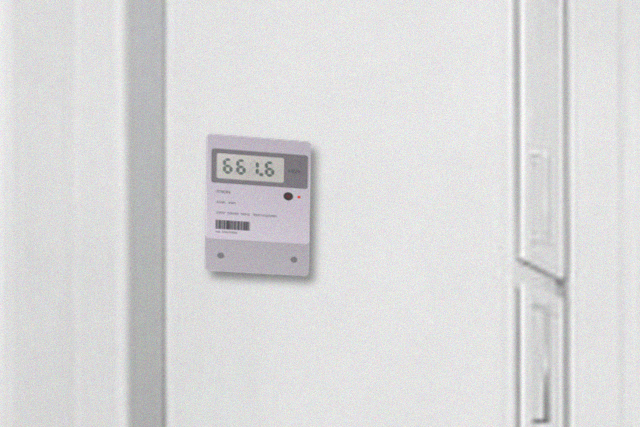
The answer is 661.6 kWh
